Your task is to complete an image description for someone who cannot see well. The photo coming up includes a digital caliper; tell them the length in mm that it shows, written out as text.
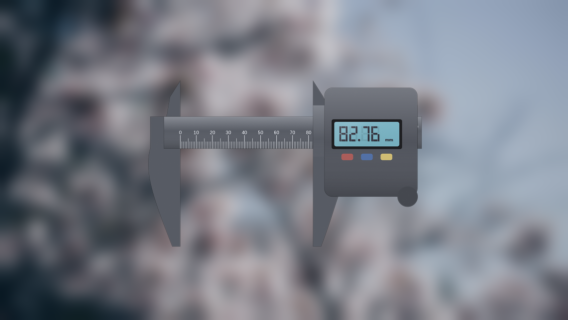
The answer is 82.76 mm
